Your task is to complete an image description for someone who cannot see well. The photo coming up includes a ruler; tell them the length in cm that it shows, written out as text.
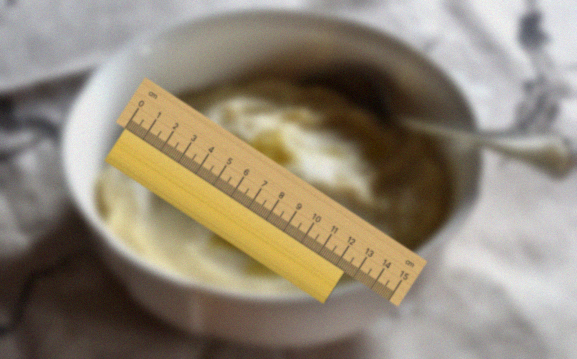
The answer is 12.5 cm
